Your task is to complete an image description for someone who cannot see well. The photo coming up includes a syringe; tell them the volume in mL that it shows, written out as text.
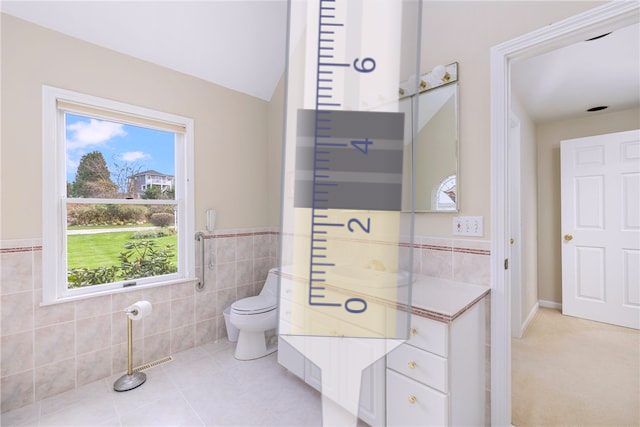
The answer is 2.4 mL
